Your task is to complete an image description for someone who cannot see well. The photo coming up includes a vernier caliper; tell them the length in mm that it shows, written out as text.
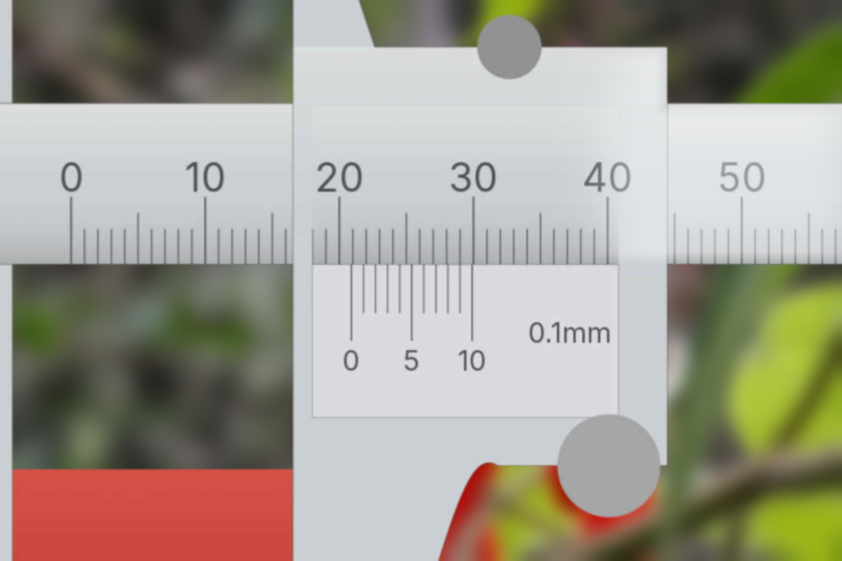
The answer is 20.9 mm
